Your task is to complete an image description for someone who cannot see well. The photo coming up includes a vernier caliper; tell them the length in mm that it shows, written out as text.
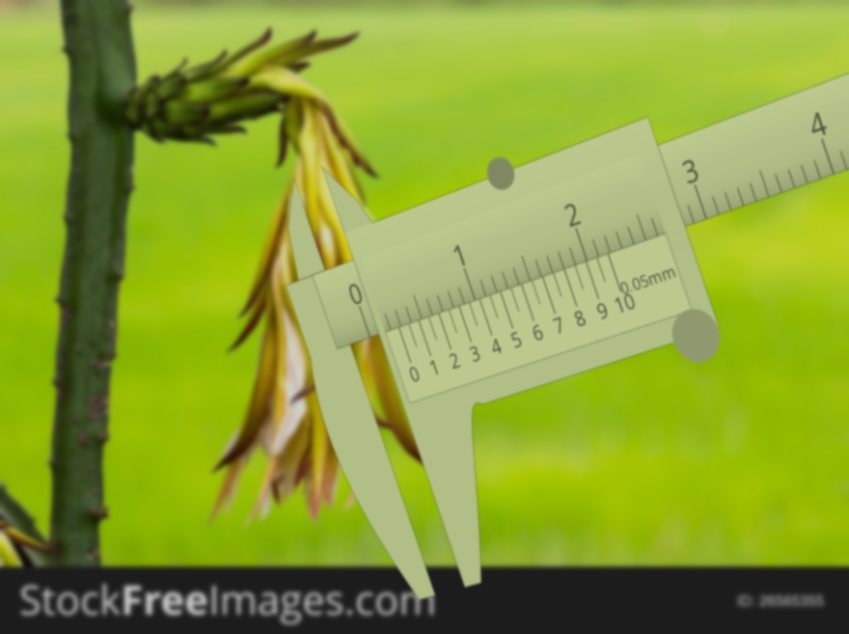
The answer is 2.8 mm
